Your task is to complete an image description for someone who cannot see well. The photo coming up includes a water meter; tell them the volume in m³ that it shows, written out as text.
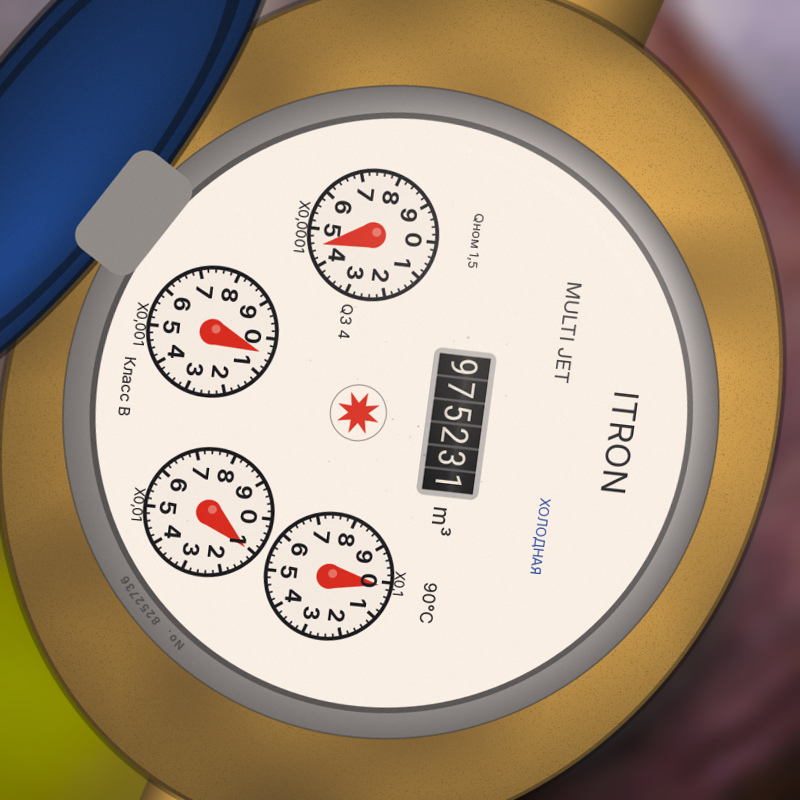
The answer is 975231.0104 m³
